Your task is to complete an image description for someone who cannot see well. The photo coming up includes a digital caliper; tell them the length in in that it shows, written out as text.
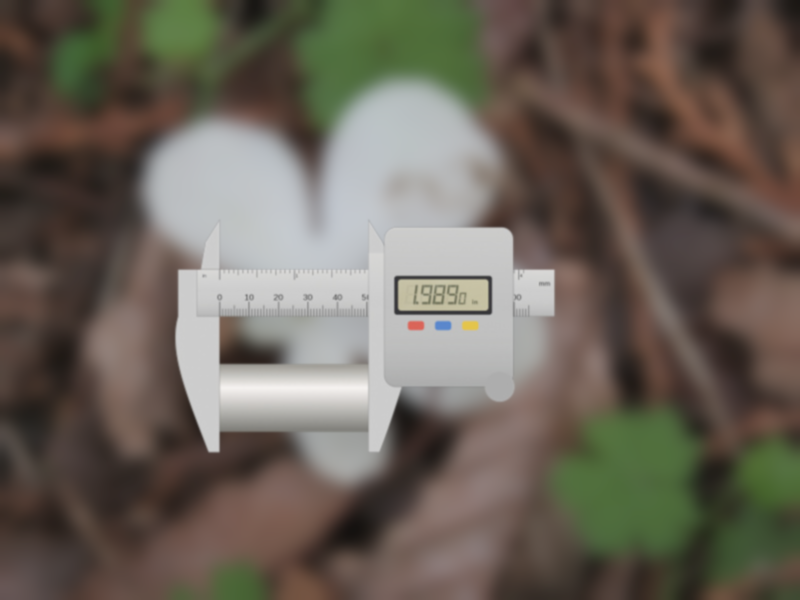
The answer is 1.9890 in
